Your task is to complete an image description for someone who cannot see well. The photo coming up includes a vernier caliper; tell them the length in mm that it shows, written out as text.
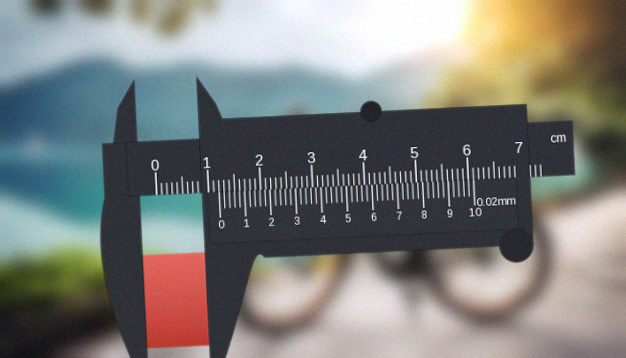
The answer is 12.0 mm
